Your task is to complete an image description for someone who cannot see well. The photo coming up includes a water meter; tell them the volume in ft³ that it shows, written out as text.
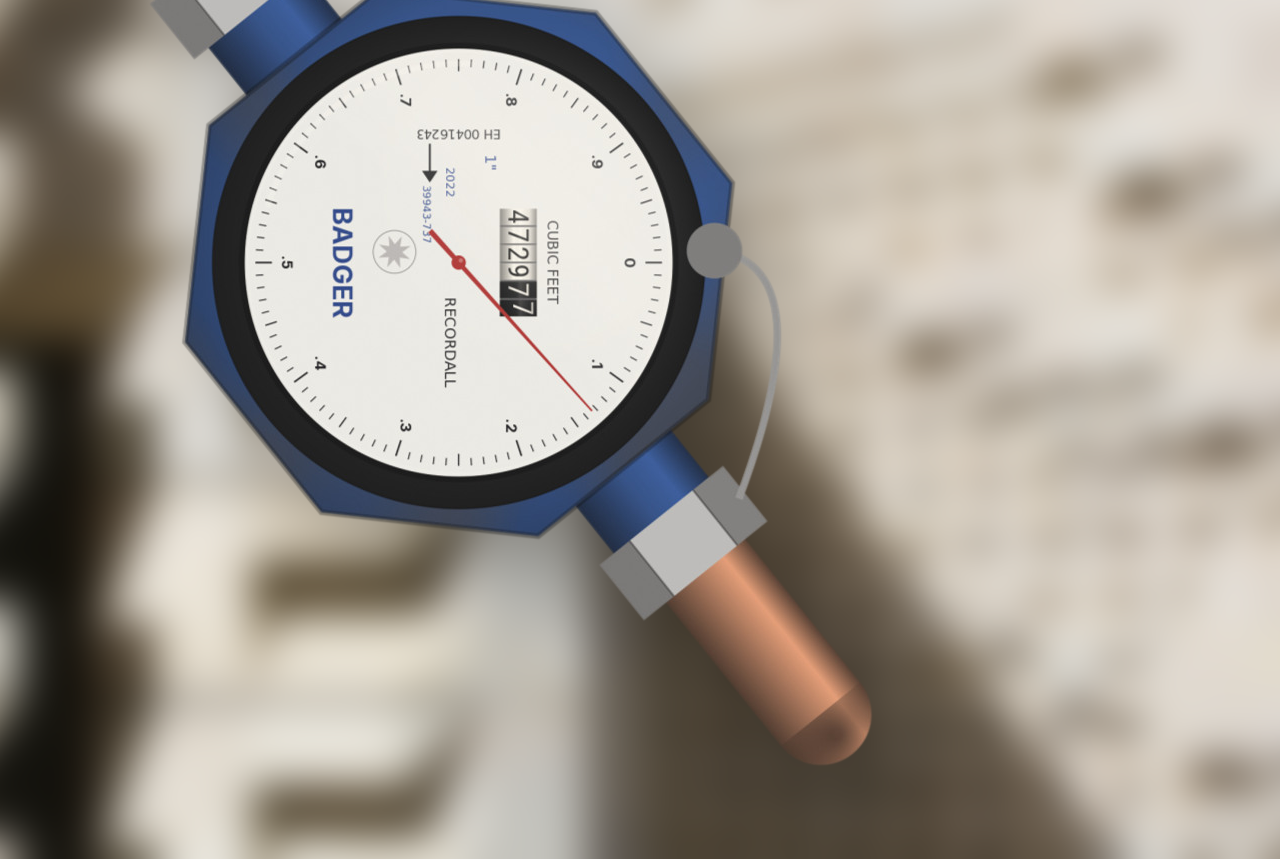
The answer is 472977.13 ft³
